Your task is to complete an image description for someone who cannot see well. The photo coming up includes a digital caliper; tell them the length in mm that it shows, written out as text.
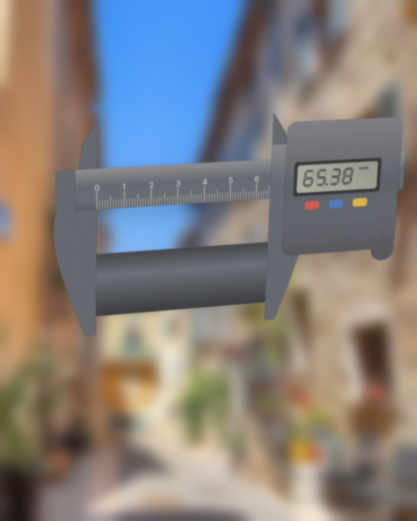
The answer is 65.38 mm
